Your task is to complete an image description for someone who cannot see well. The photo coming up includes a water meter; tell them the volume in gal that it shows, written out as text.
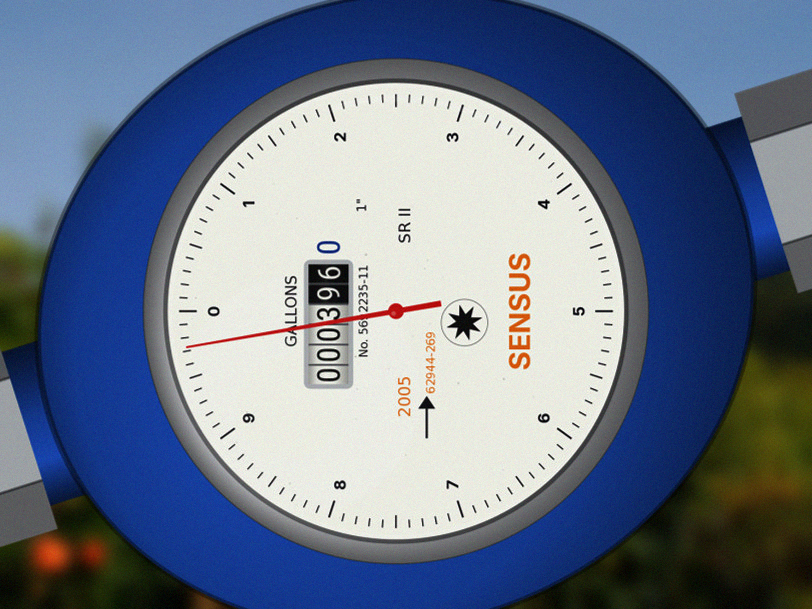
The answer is 3959.7 gal
